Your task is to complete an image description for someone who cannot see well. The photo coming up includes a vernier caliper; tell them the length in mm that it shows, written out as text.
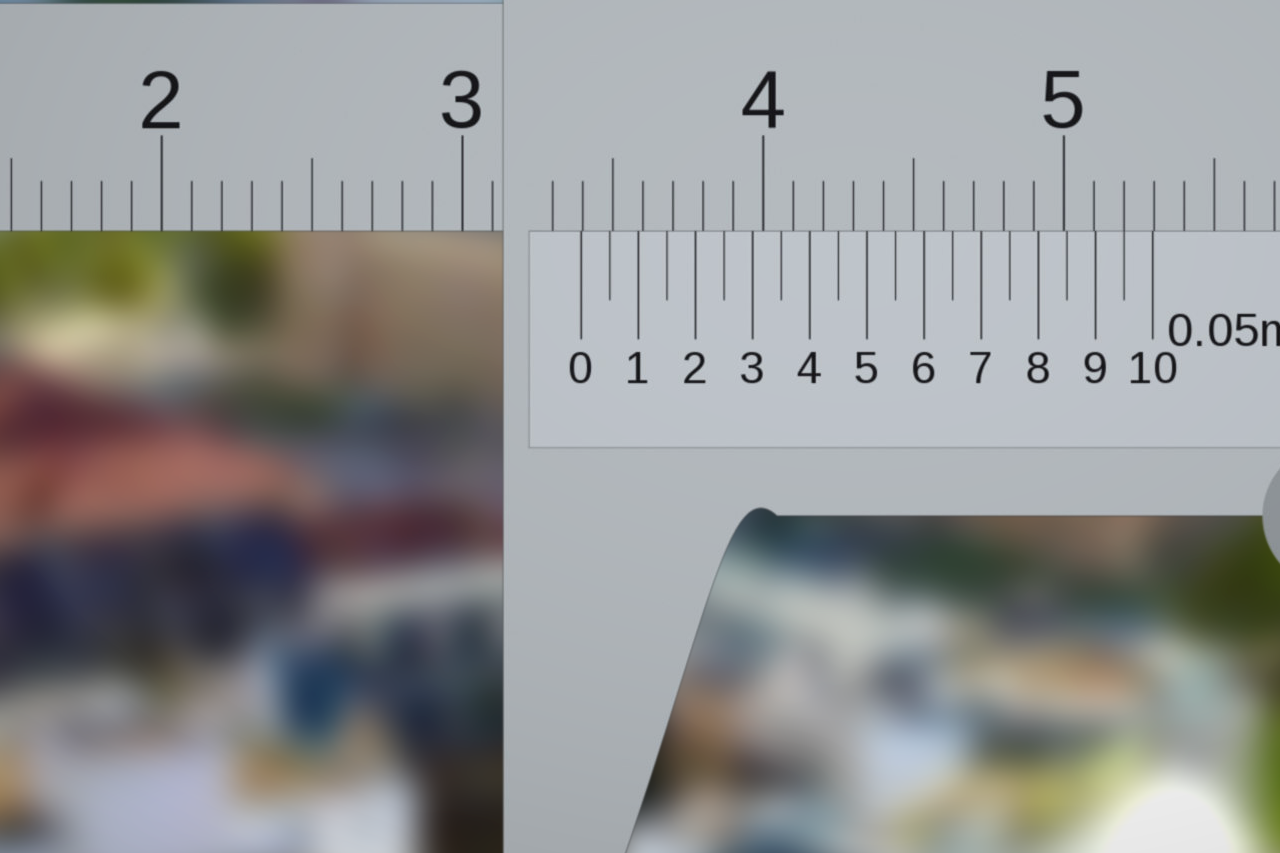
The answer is 33.95 mm
